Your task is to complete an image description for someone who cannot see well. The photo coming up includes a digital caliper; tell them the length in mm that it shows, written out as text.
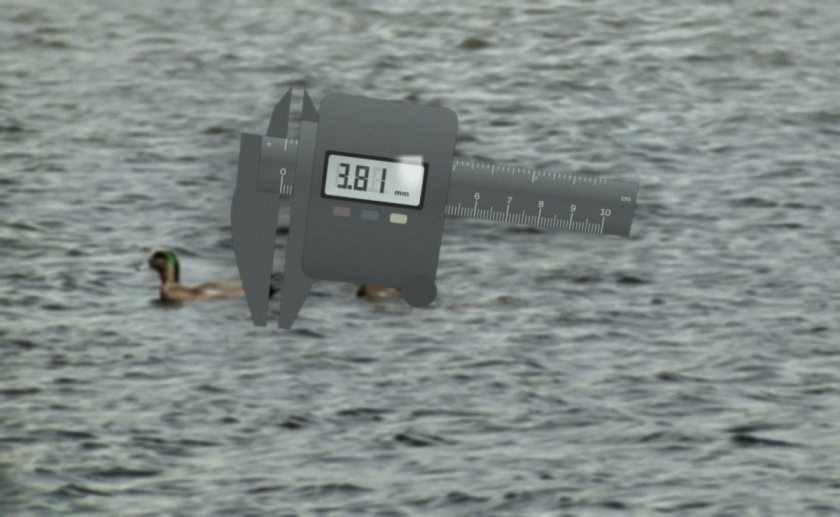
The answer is 3.81 mm
